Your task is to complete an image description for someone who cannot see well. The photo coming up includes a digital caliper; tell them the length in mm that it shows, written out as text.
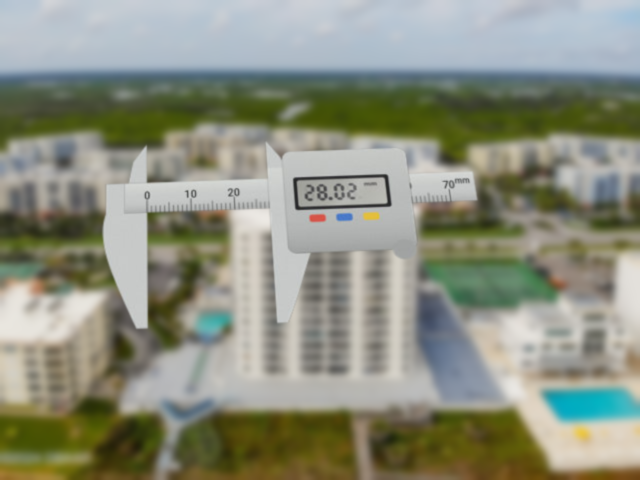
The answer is 28.02 mm
